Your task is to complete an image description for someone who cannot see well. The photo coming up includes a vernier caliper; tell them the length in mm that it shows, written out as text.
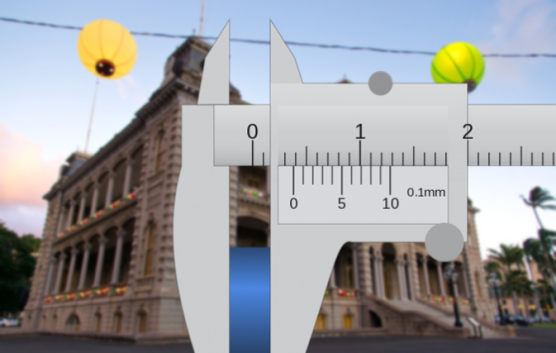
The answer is 3.8 mm
